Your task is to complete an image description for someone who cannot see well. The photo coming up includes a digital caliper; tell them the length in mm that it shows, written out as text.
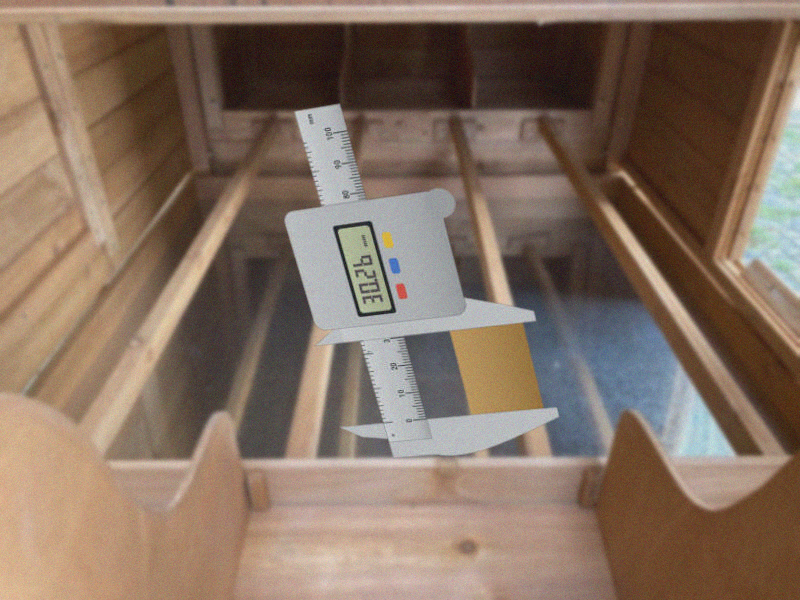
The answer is 30.26 mm
